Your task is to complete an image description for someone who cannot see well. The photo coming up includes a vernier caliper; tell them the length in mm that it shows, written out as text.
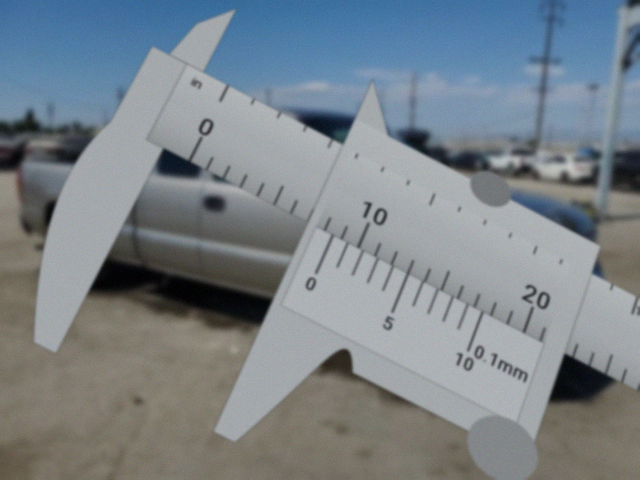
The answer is 8.5 mm
